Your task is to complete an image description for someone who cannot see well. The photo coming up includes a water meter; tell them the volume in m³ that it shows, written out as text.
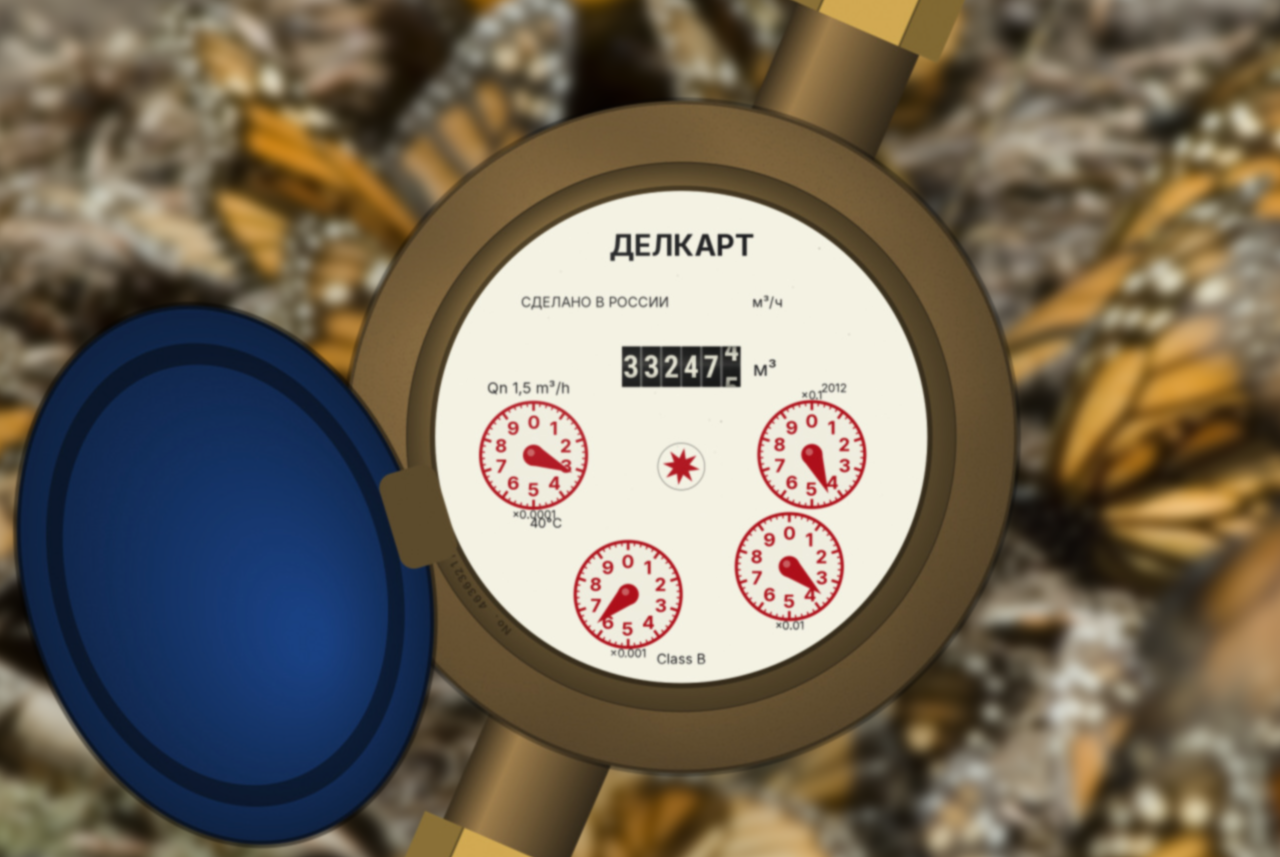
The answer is 332474.4363 m³
